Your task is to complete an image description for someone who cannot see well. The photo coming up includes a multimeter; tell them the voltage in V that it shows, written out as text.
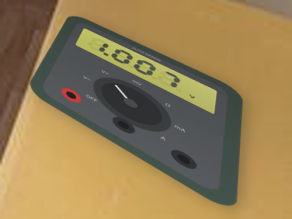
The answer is 1.007 V
